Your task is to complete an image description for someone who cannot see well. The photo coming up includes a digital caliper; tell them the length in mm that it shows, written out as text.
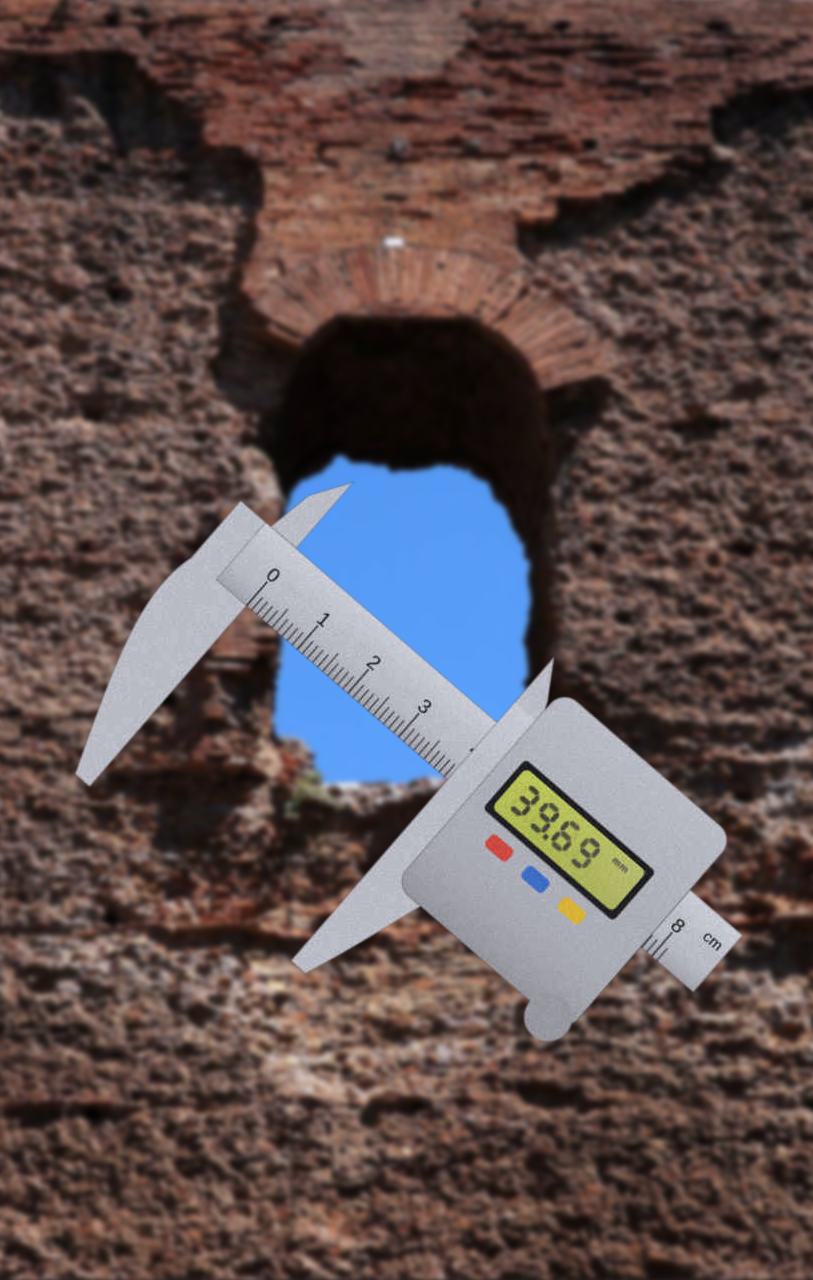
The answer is 39.69 mm
